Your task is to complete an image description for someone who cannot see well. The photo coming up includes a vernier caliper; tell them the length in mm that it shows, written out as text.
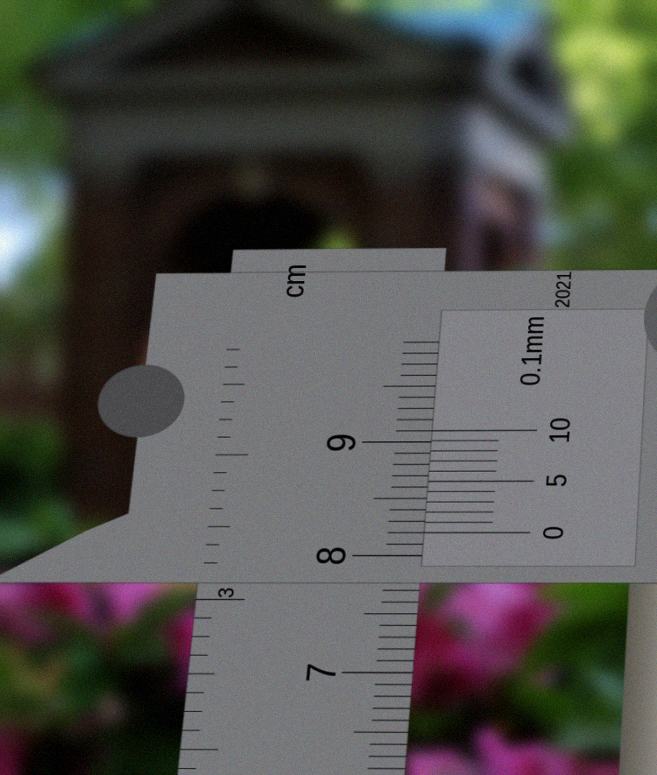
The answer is 82.0 mm
